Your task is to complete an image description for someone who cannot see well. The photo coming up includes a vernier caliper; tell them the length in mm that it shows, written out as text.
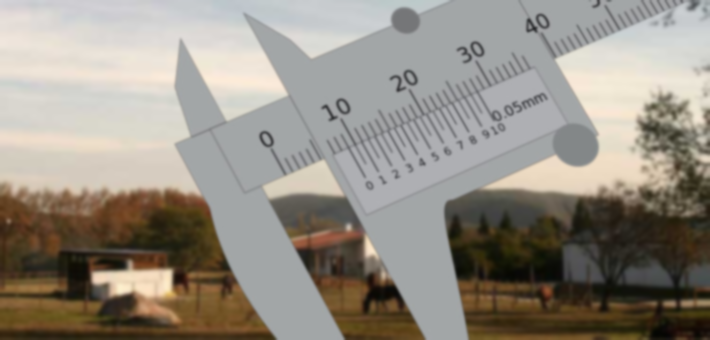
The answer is 9.0 mm
